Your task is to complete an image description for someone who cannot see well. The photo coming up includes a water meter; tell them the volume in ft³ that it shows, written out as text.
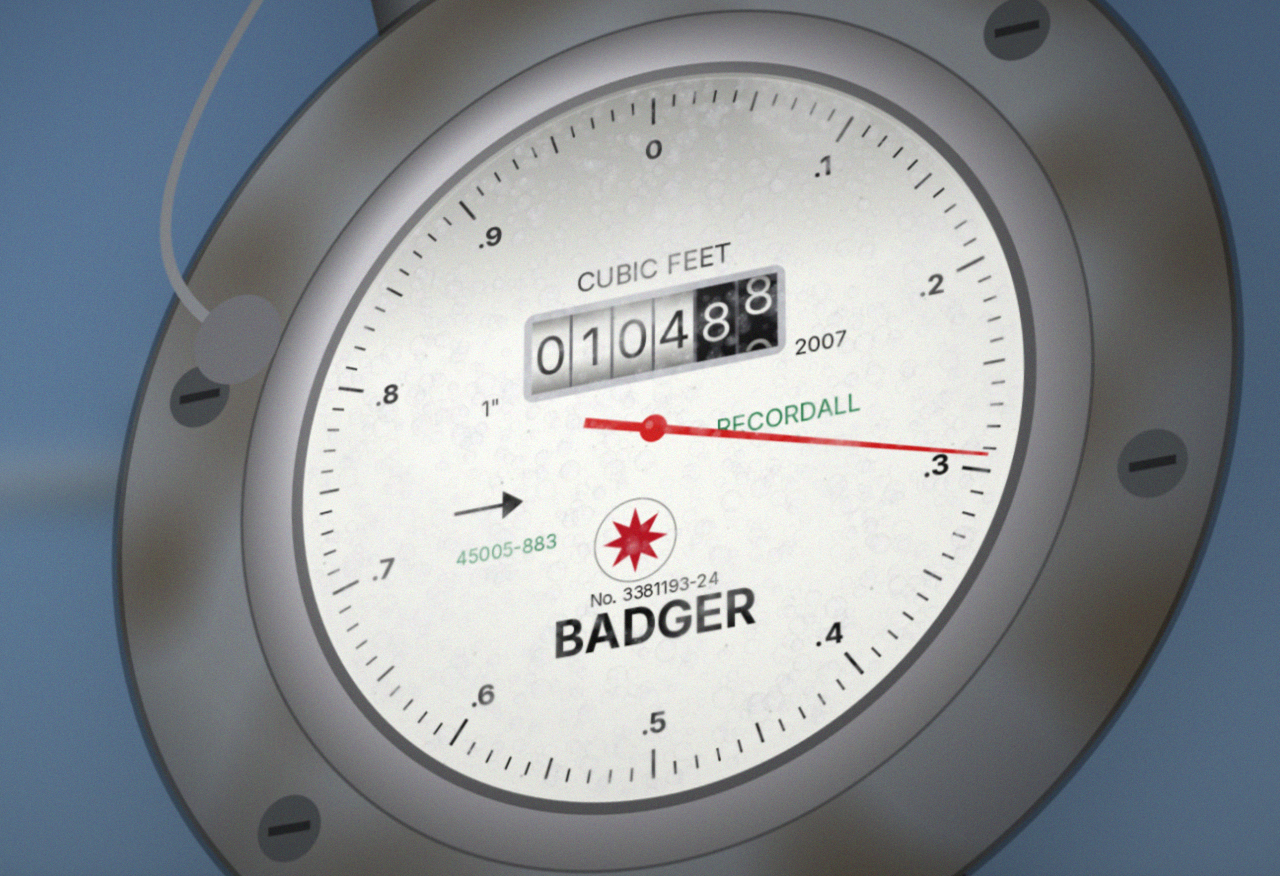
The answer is 10488.29 ft³
